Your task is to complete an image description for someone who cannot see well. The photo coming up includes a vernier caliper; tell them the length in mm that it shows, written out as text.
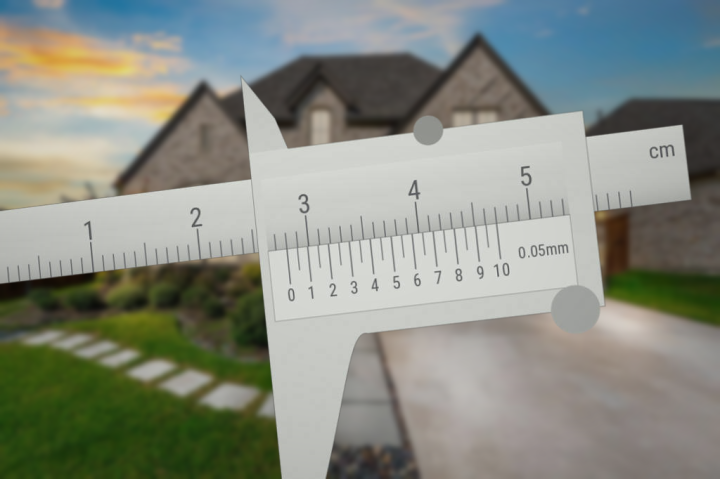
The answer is 28.0 mm
